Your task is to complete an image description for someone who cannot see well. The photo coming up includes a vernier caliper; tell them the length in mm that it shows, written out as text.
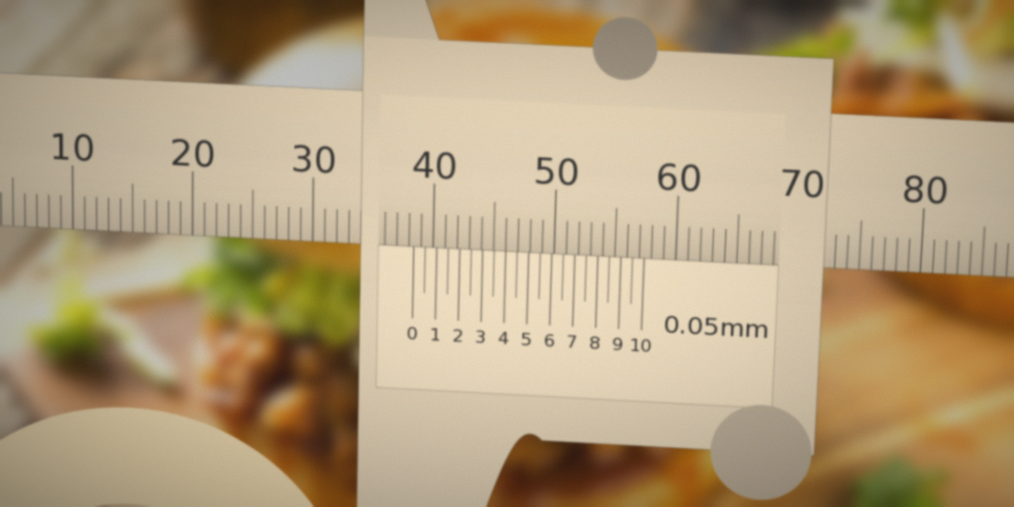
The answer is 38.4 mm
